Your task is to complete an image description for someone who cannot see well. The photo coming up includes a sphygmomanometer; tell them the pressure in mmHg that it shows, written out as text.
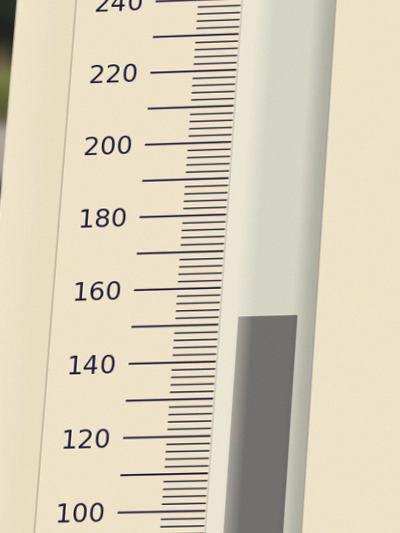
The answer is 152 mmHg
